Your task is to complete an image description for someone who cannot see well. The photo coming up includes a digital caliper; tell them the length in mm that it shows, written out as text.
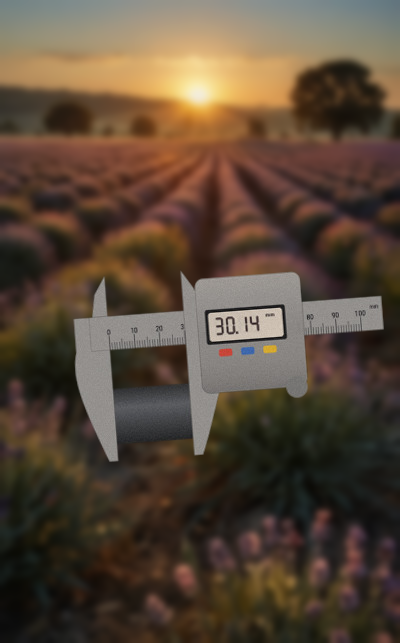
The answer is 30.14 mm
